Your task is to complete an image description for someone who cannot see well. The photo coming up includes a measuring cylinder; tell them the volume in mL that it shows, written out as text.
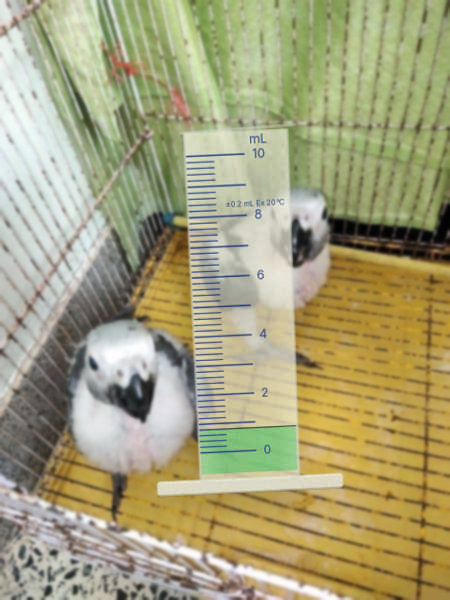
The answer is 0.8 mL
